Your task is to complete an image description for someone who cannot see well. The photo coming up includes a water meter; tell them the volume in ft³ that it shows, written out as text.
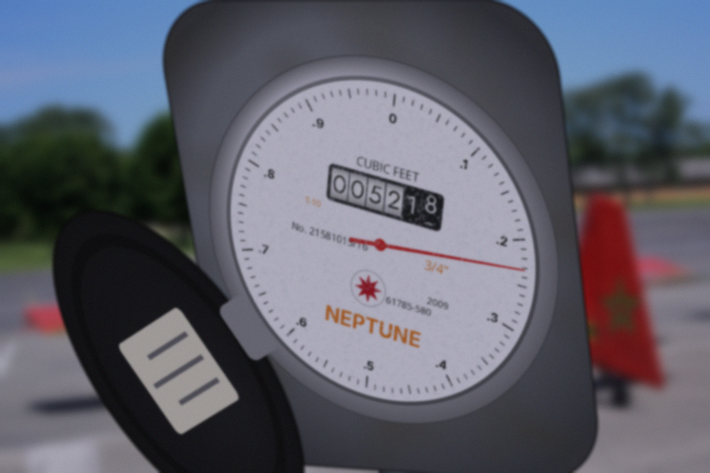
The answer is 5218.23 ft³
